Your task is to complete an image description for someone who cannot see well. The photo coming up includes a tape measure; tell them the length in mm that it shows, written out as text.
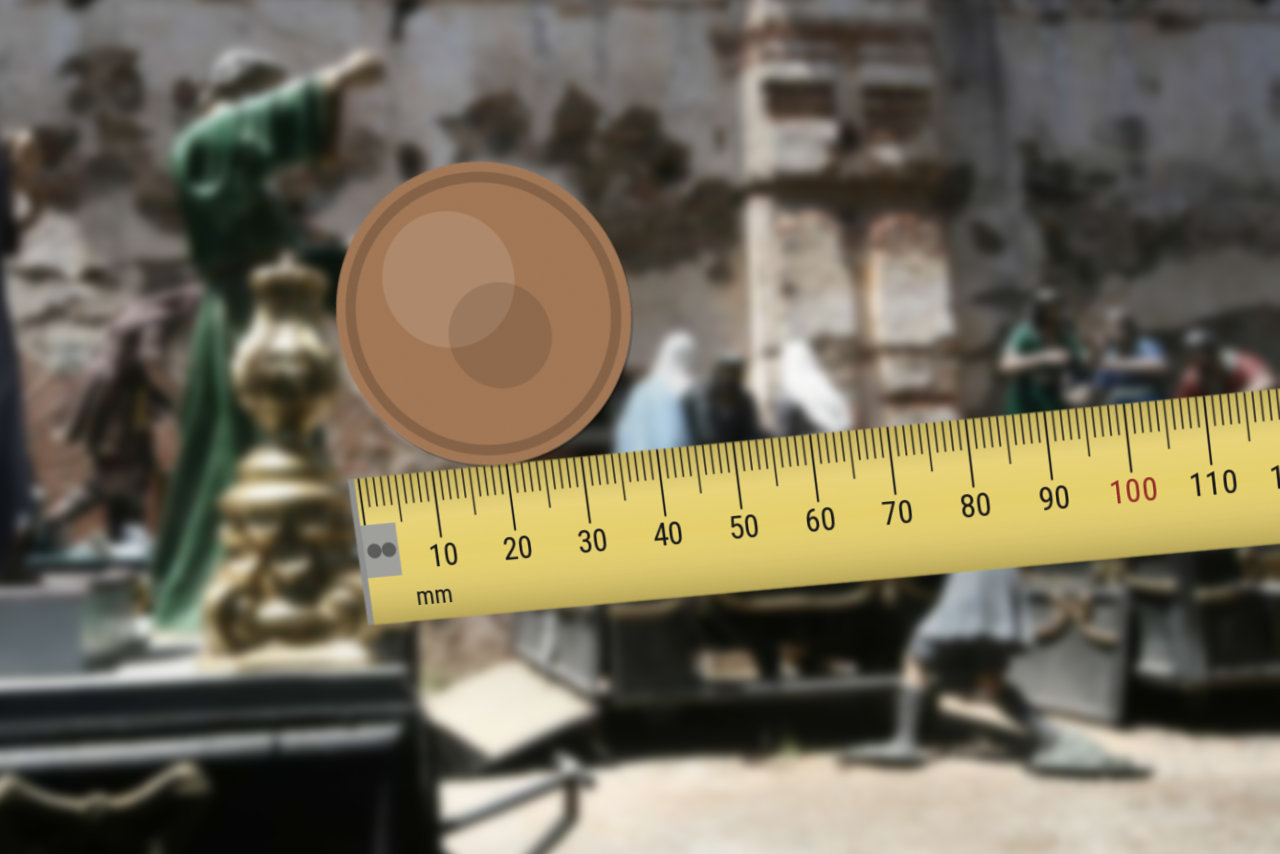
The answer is 39 mm
